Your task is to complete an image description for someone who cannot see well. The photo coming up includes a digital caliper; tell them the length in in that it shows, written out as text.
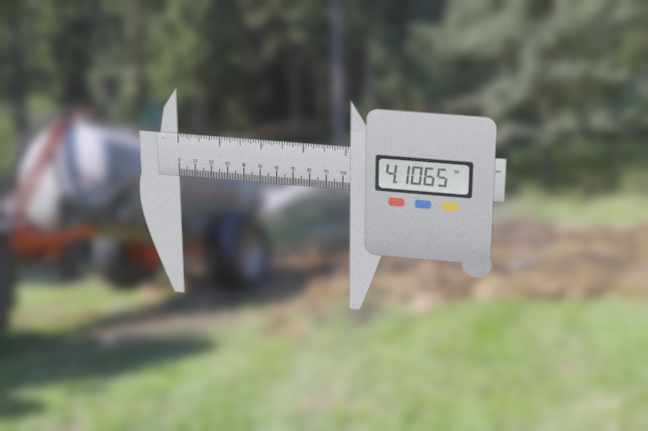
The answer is 4.1065 in
